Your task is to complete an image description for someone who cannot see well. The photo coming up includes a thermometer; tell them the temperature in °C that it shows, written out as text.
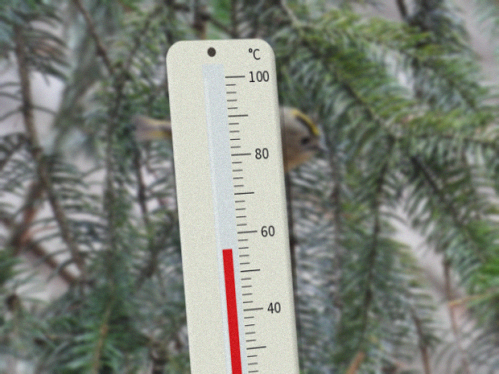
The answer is 56 °C
